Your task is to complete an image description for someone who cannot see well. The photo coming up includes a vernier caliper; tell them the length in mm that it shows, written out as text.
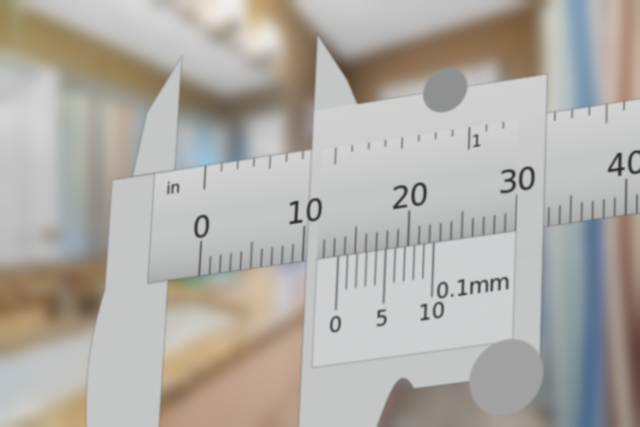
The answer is 13.4 mm
